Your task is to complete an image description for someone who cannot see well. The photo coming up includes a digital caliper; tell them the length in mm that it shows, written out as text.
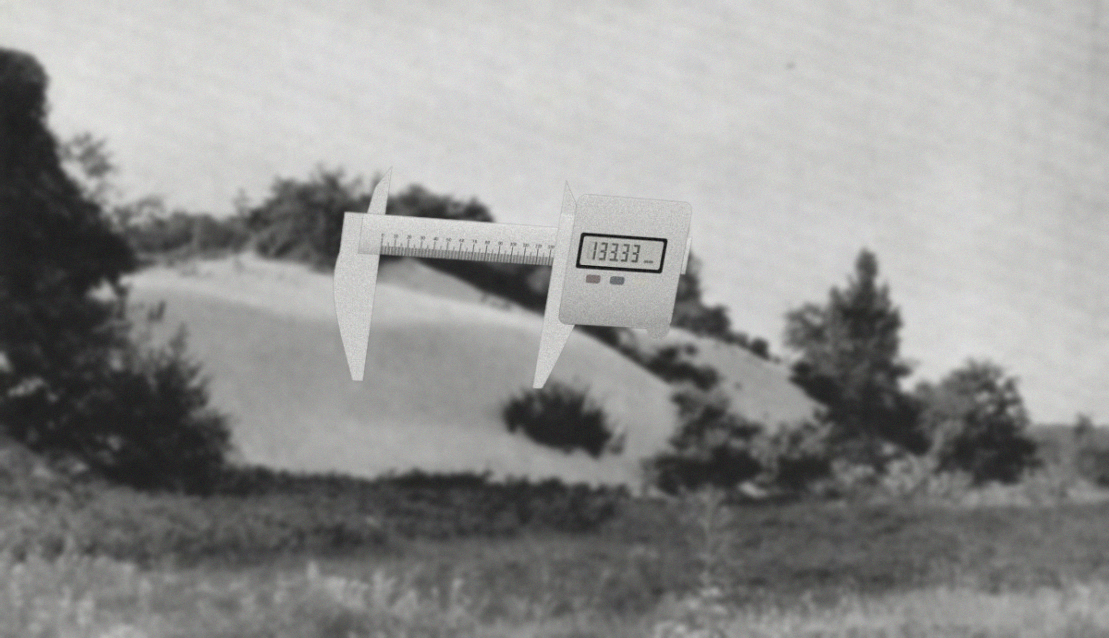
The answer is 133.33 mm
